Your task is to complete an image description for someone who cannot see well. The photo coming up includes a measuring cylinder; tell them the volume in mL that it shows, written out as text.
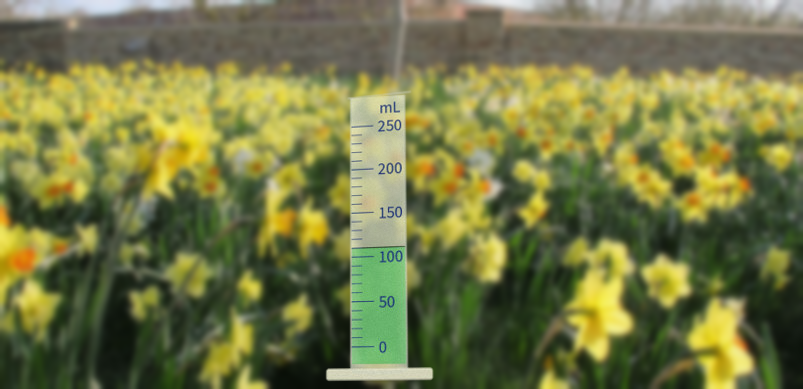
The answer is 110 mL
